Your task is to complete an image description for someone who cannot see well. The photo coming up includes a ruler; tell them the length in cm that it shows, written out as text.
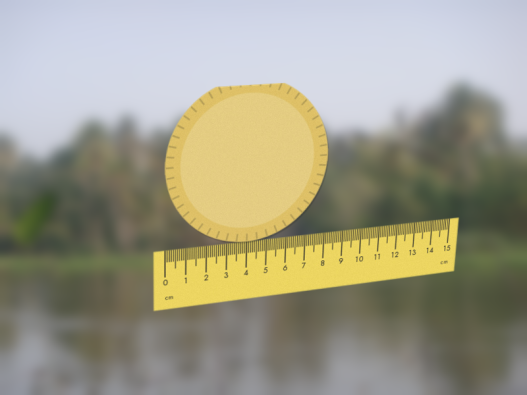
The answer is 8 cm
